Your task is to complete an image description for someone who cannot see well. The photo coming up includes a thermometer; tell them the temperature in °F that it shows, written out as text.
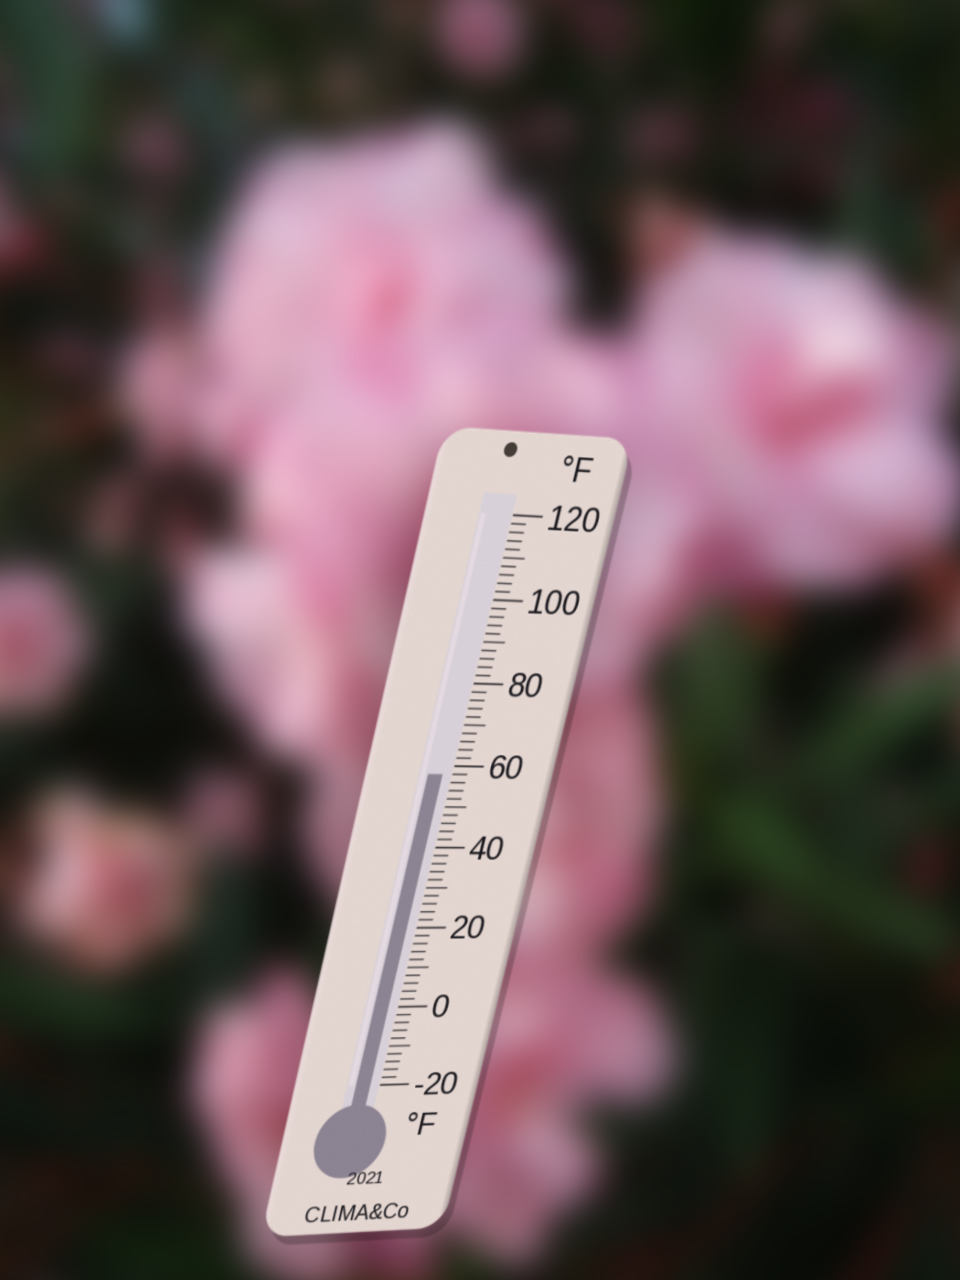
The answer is 58 °F
